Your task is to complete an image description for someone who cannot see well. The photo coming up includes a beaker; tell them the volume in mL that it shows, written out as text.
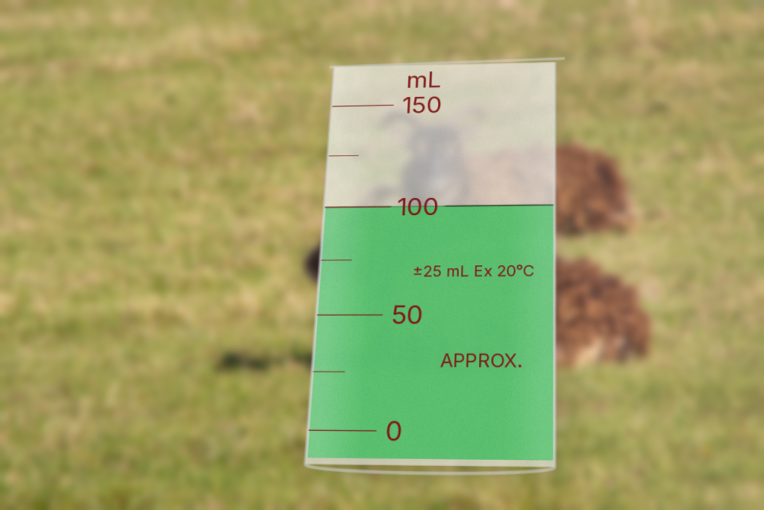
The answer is 100 mL
